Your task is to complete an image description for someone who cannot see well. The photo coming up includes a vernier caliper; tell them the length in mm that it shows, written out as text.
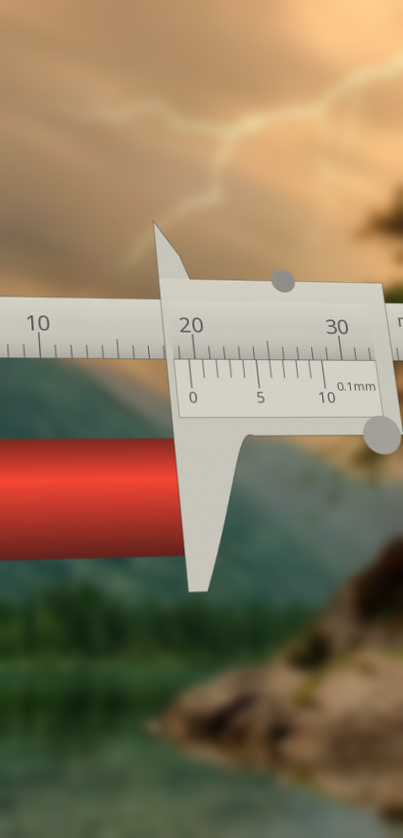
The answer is 19.6 mm
